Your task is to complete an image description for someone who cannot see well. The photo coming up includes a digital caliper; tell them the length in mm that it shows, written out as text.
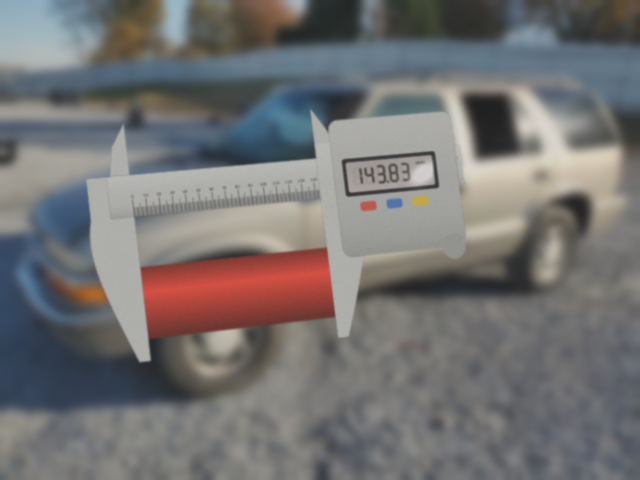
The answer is 143.83 mm
